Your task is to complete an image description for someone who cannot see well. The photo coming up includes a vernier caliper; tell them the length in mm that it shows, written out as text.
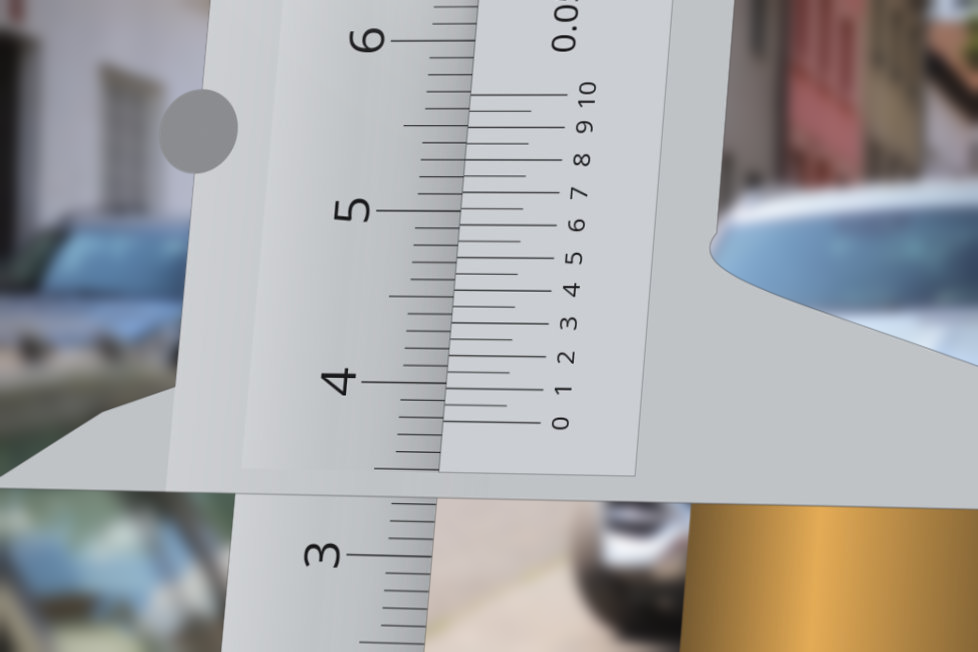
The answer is 37.8 mm
